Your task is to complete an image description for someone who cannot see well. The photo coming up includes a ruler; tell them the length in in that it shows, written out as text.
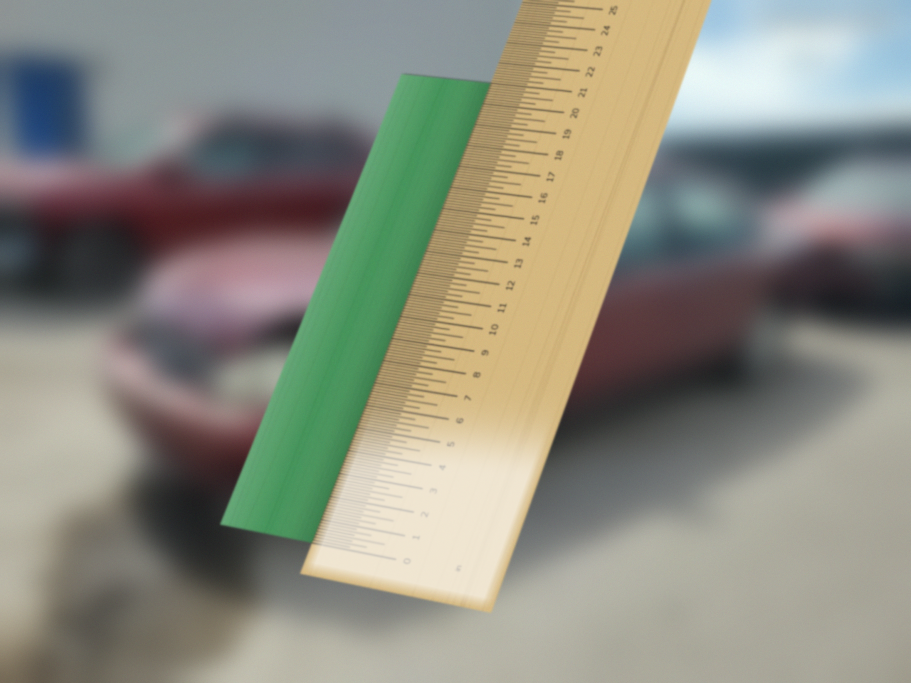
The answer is 21 in
